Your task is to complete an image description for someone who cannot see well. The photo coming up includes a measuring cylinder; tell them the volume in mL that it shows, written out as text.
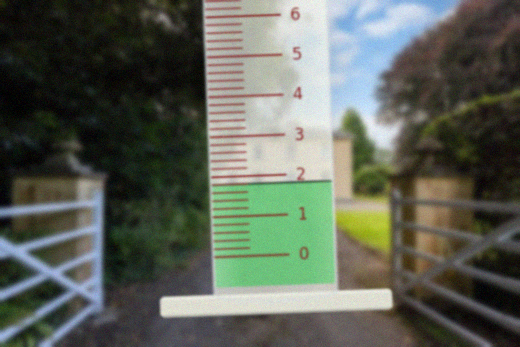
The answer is 1.8 mL
